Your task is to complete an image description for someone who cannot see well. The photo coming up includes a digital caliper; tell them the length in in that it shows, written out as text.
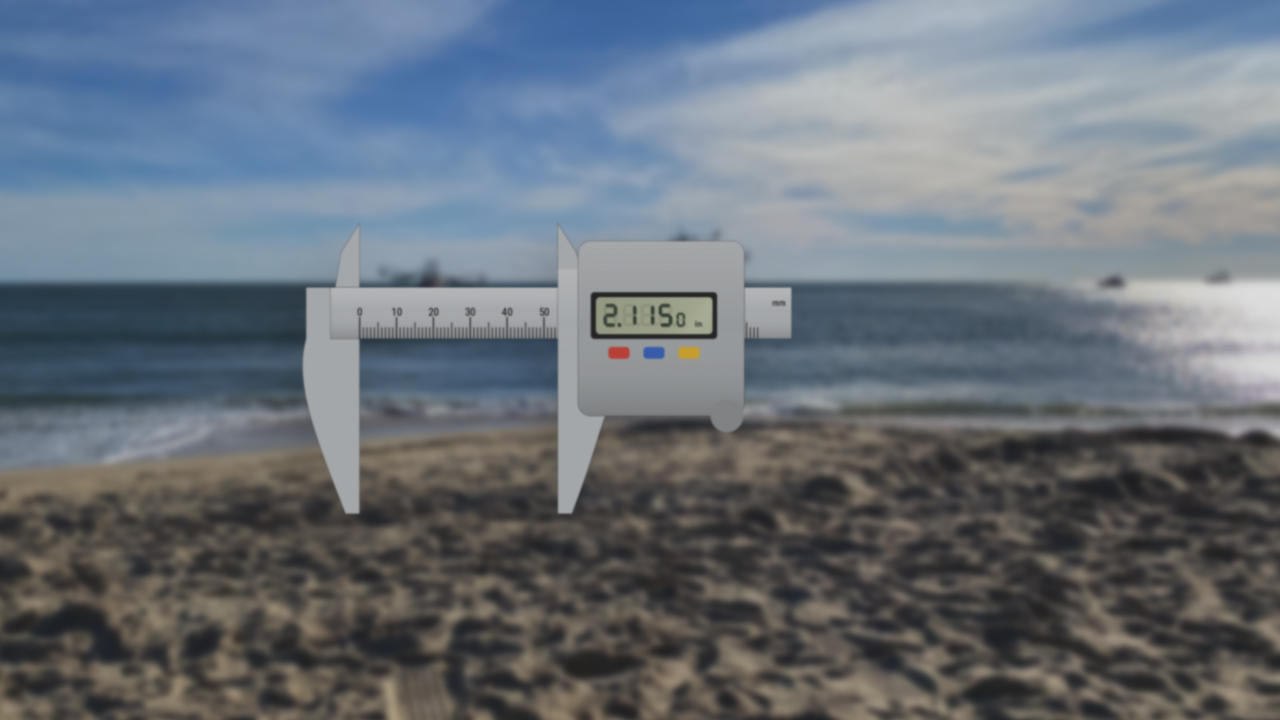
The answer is 2.1150 in
